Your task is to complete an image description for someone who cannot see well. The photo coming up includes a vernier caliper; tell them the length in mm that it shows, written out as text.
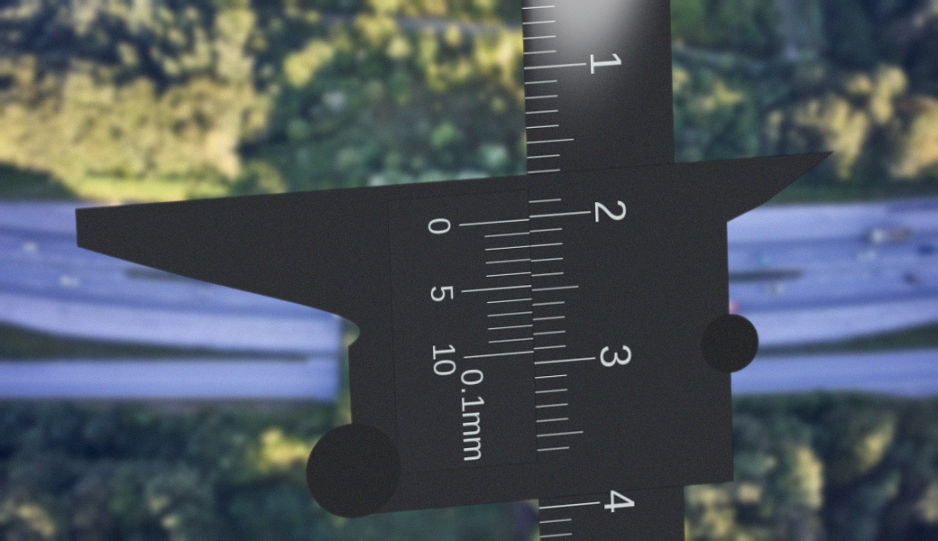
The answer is 20.2 mm
